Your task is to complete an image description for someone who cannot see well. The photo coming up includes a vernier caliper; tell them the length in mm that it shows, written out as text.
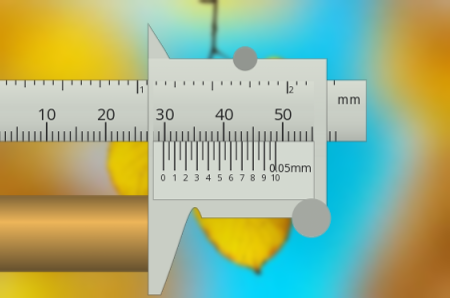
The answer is 29.8 mm
